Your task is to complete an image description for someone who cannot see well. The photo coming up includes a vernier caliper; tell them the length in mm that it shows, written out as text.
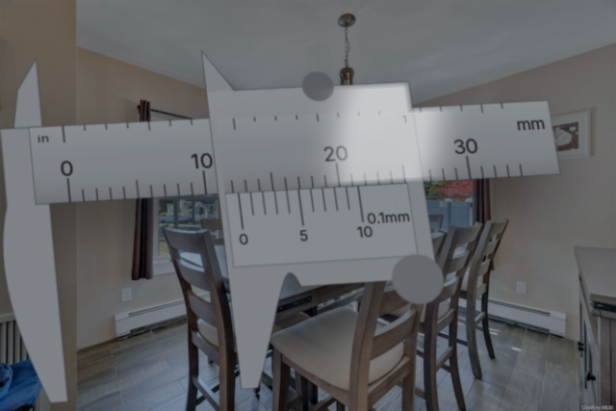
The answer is 12.4 mm
